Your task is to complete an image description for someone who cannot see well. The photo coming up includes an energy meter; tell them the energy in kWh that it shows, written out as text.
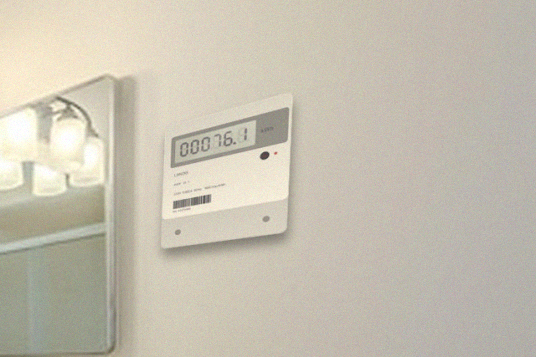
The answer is 76.1 kWh
